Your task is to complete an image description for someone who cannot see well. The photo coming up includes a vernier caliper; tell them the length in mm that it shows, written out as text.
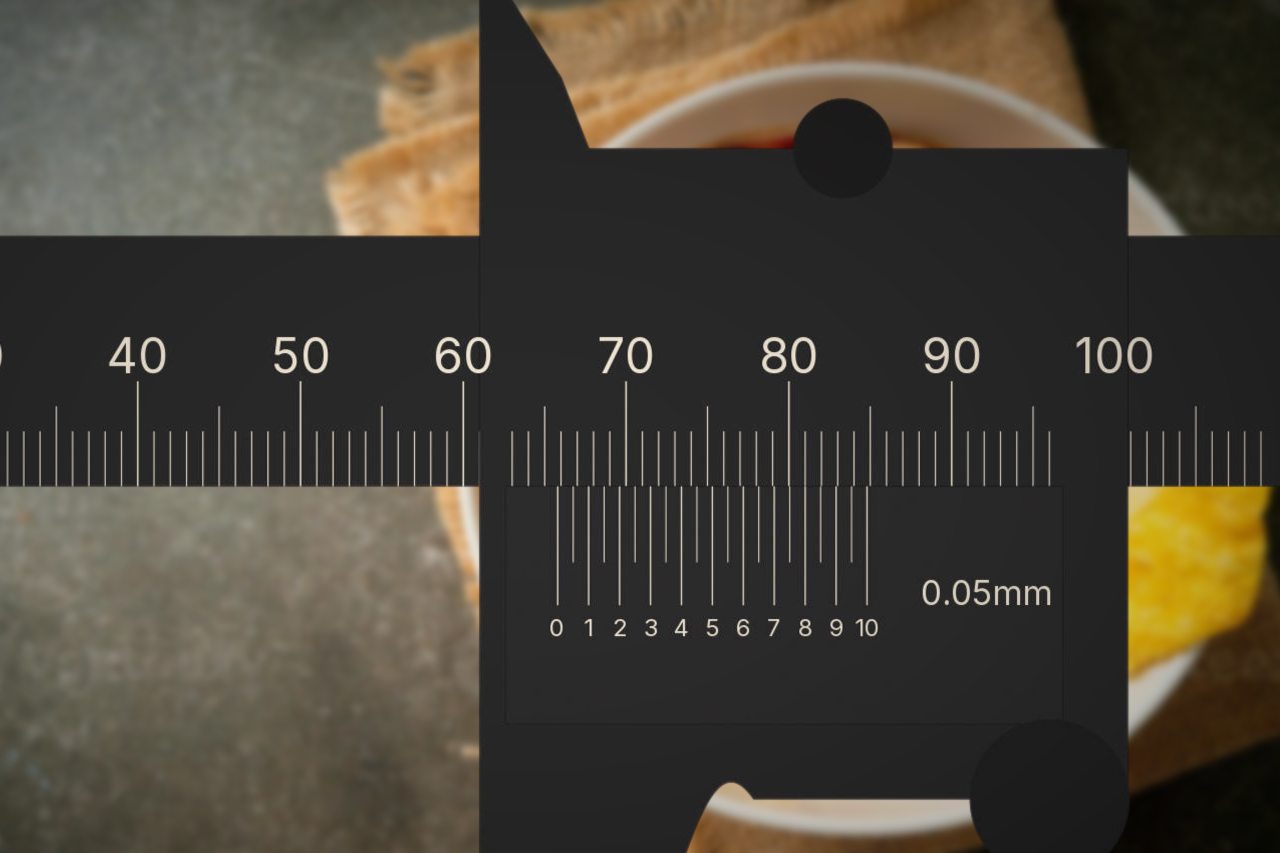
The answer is 65.8 mm
